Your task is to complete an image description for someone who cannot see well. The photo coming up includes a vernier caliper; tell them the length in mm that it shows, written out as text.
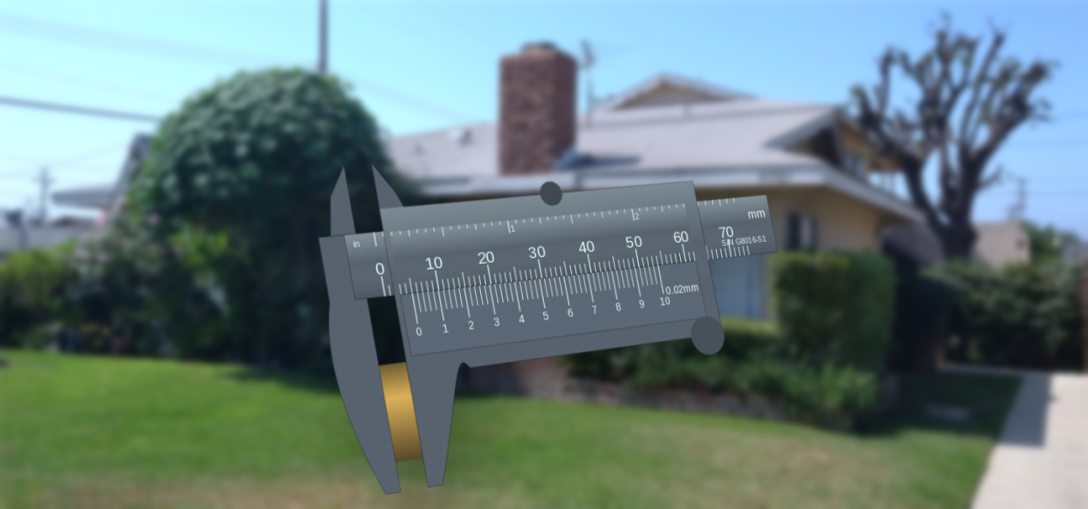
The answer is 5.0 mm
